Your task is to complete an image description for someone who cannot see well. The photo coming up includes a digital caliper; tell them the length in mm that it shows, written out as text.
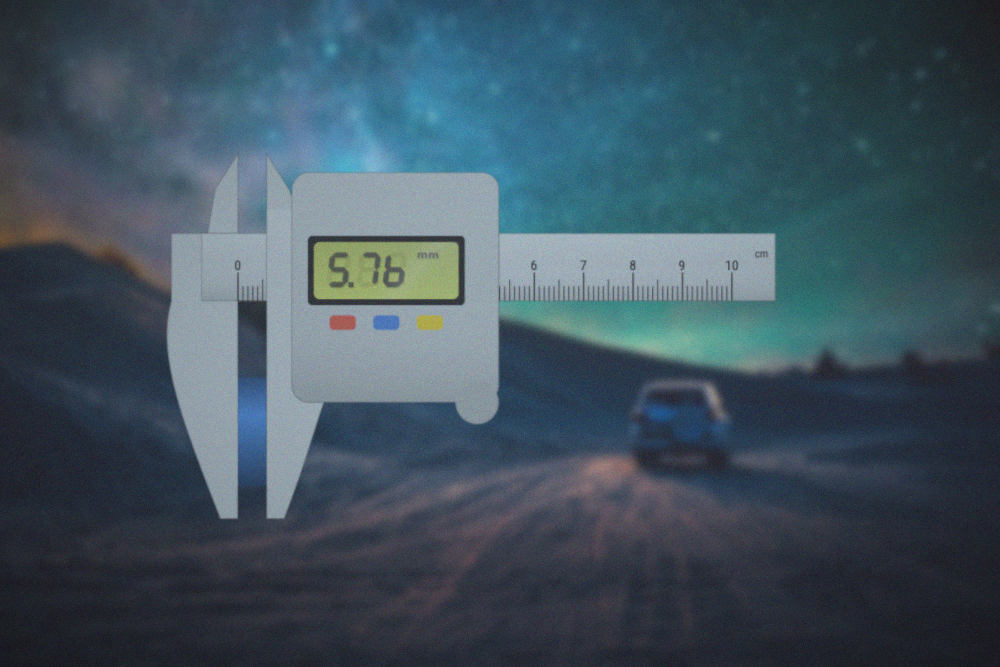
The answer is 5.76 mm
